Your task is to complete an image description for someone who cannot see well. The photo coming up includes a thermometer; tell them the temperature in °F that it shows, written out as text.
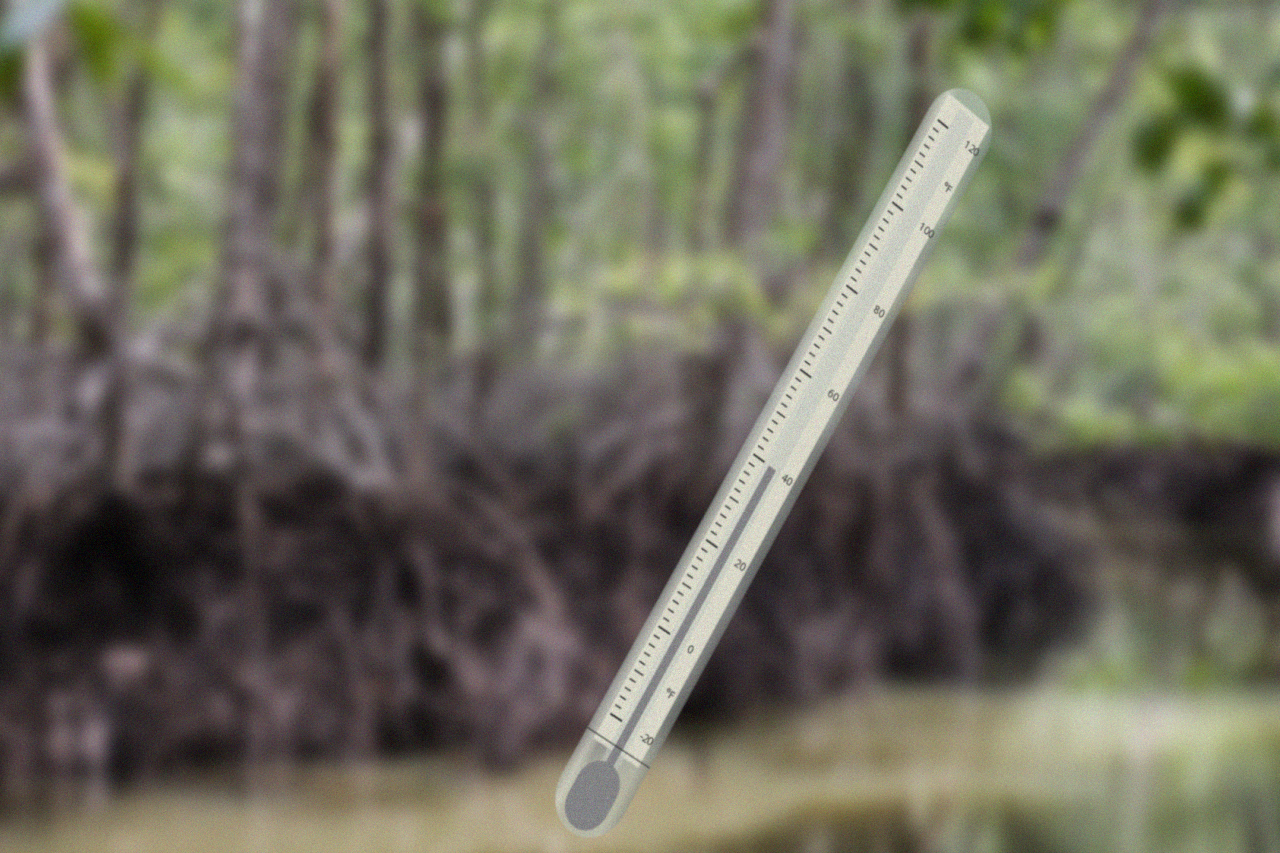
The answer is 40 °F
